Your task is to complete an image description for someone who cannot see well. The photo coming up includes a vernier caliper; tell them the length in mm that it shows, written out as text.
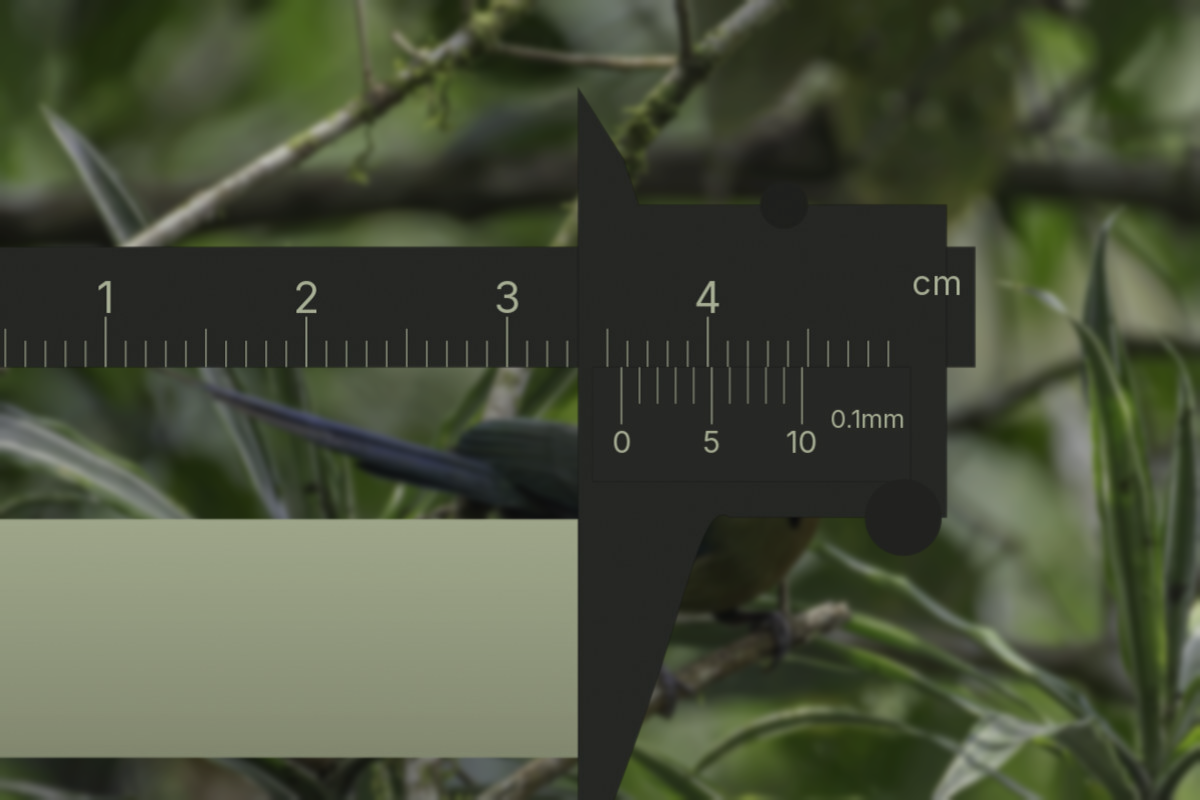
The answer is 35.7 mm
